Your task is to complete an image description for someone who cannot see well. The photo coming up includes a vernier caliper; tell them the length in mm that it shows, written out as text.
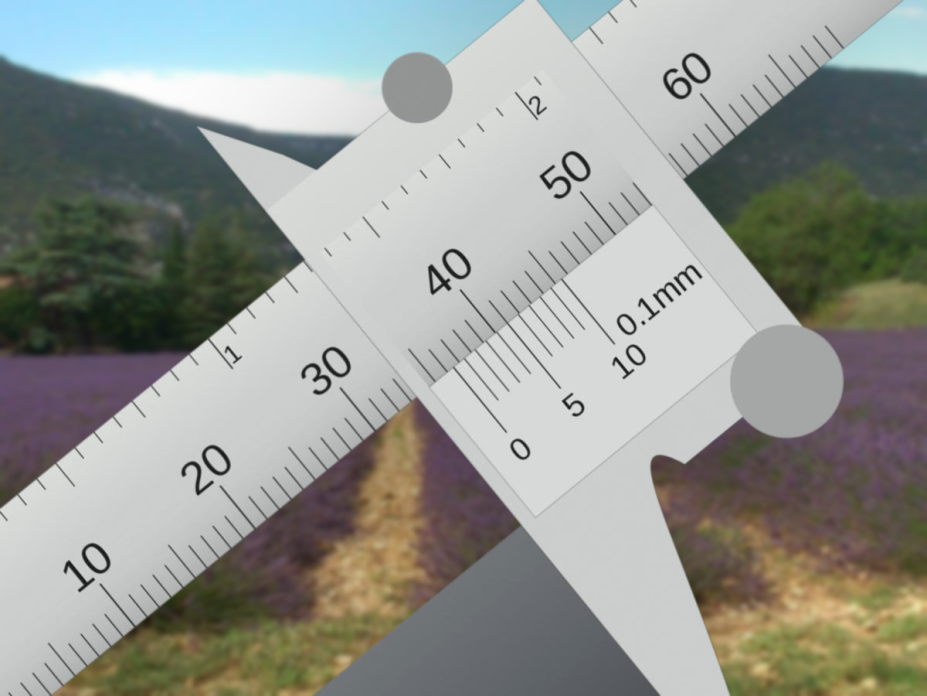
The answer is 36.5 mm
